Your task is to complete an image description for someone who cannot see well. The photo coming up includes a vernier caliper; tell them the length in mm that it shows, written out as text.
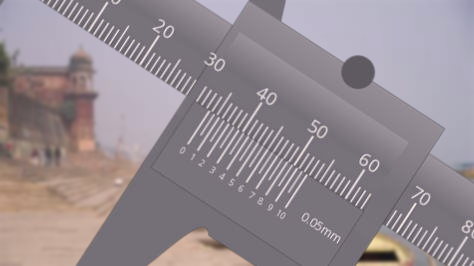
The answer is 33.6 mm
